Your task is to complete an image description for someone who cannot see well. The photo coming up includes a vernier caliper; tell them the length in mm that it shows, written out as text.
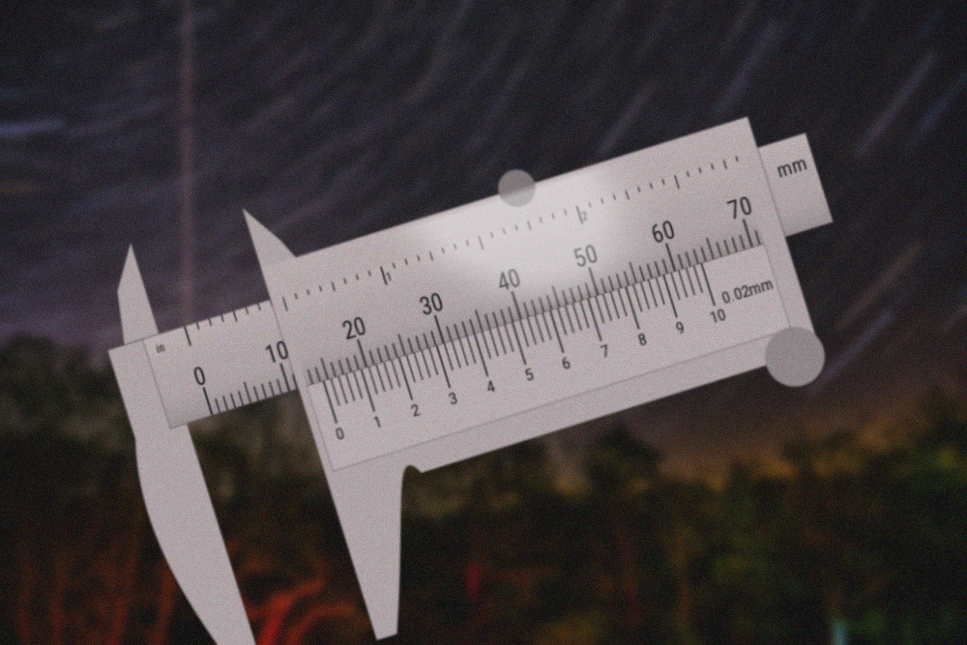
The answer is 14.4 mm
